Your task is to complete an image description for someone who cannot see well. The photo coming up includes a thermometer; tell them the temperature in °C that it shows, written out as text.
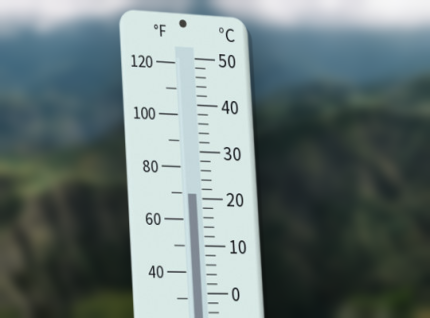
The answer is 21 °C
